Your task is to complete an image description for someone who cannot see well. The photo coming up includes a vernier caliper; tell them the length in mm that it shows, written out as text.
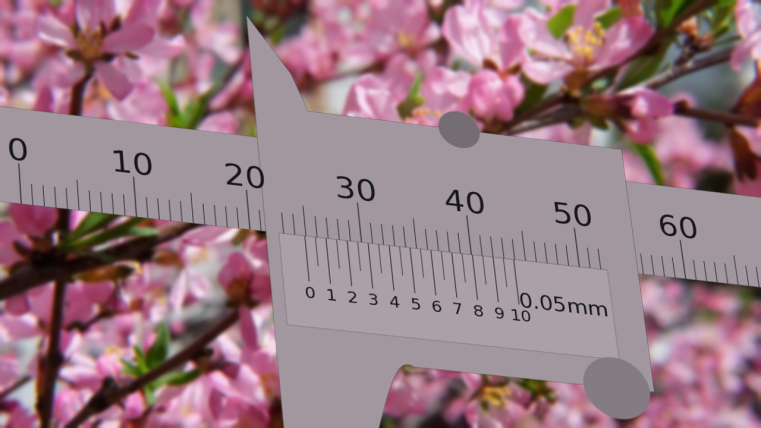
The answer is 24.9 mm
